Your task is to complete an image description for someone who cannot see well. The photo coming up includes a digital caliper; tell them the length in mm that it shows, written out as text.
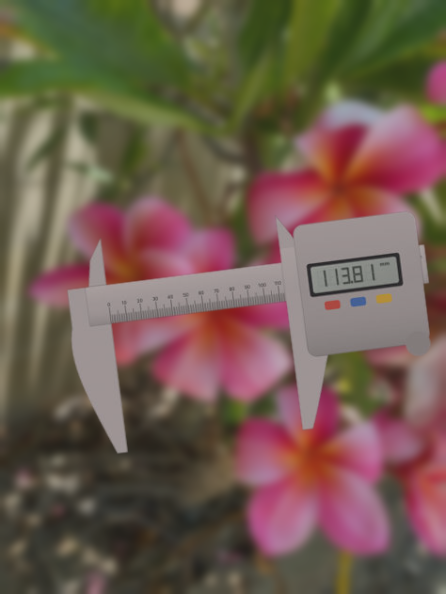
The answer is 113.81 mm
